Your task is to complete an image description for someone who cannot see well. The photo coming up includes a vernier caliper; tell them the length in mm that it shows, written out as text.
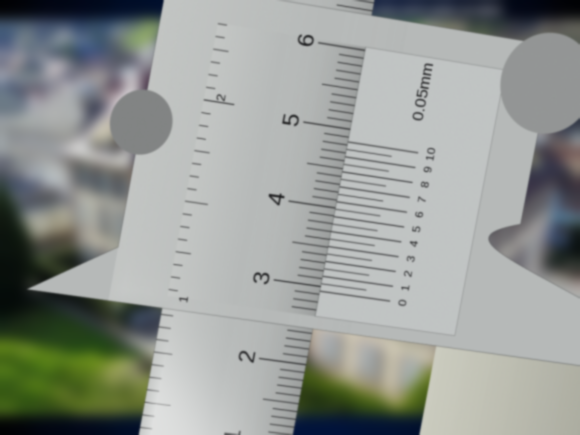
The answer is 29.4 mm
